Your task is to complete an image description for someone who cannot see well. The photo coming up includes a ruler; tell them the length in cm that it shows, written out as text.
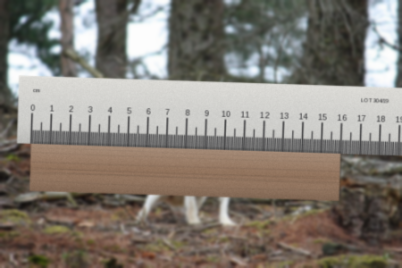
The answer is 16 cm
